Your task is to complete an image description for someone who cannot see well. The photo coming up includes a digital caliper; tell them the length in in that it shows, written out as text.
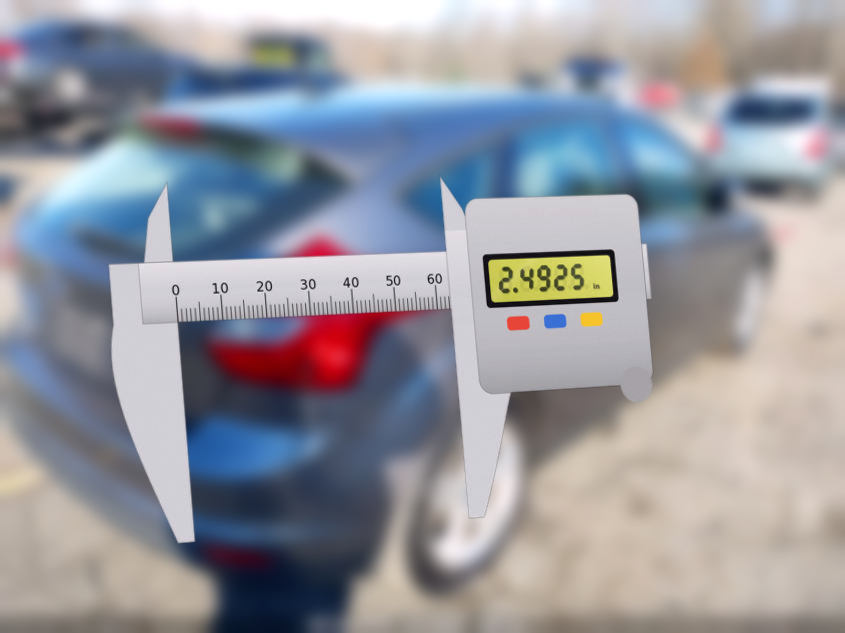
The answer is 2.4925 in
